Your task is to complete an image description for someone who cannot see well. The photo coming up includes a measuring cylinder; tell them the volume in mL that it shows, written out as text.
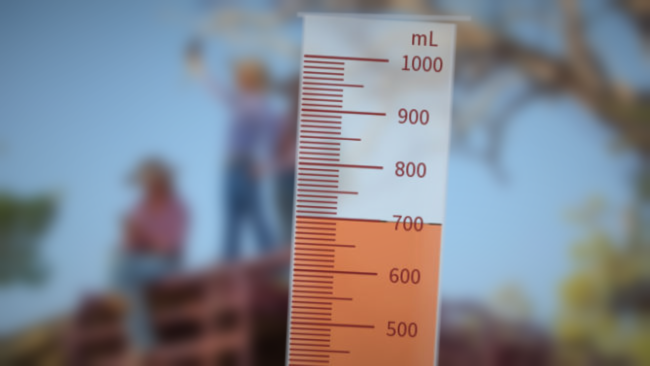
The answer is 700 mL
